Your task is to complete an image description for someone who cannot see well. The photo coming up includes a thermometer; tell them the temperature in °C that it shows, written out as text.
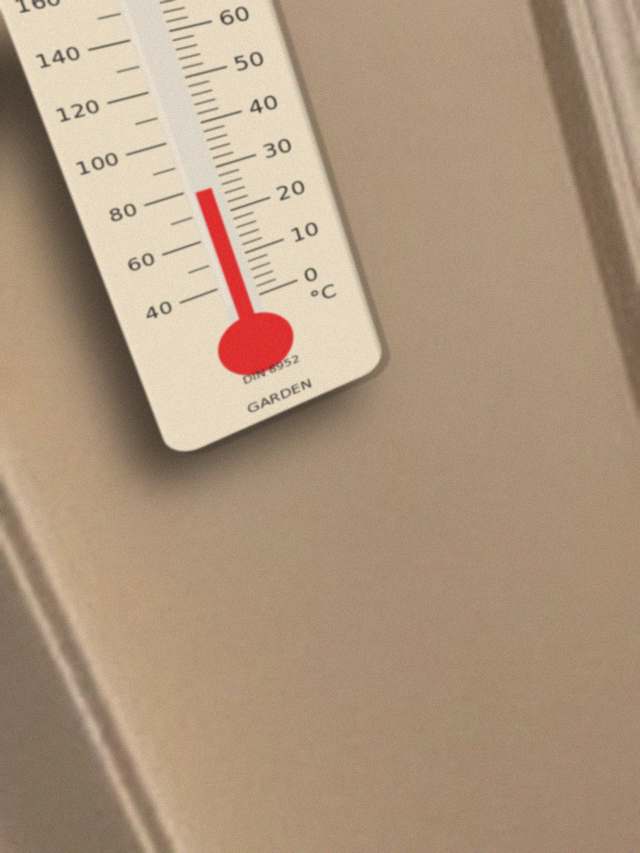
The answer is 26 °C
